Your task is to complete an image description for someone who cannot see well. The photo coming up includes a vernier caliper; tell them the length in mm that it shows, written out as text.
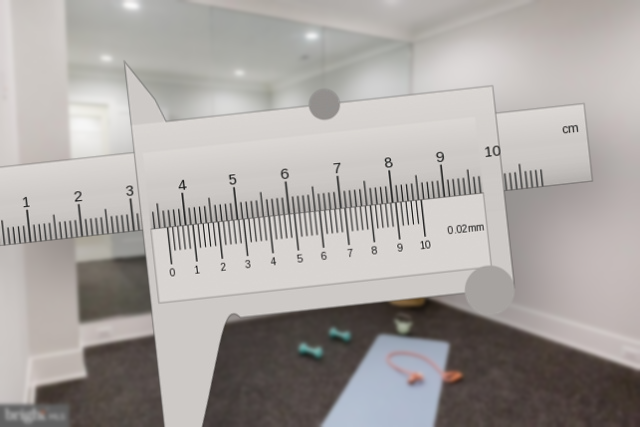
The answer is 36.5 mm
